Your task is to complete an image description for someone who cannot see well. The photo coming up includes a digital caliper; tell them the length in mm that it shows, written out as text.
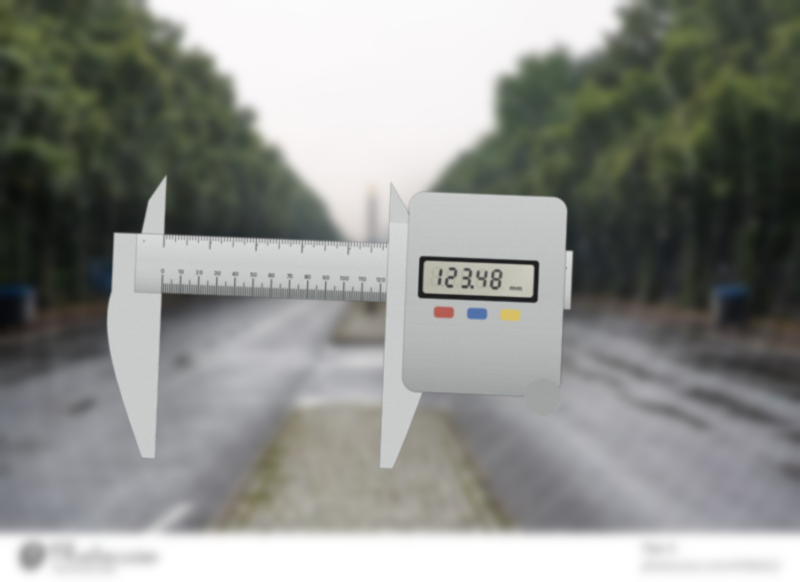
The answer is 123.48 mm
